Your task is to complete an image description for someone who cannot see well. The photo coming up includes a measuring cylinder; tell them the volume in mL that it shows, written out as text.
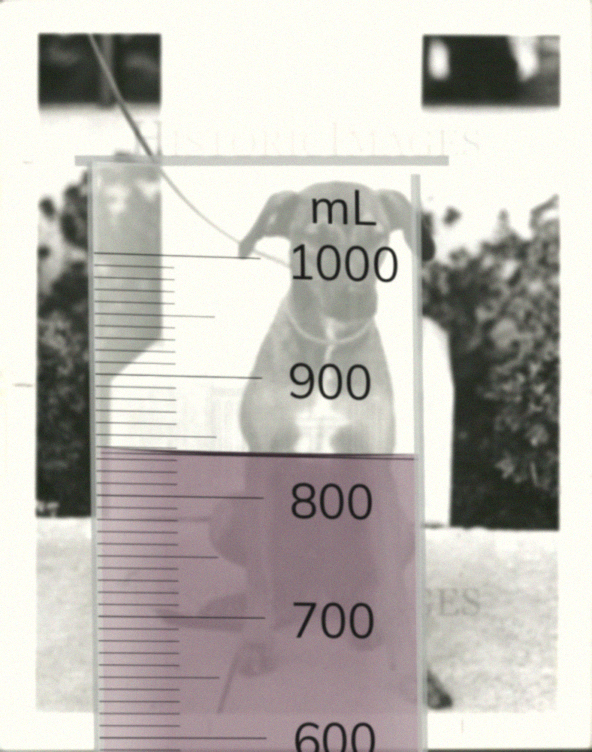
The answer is 835 mL
